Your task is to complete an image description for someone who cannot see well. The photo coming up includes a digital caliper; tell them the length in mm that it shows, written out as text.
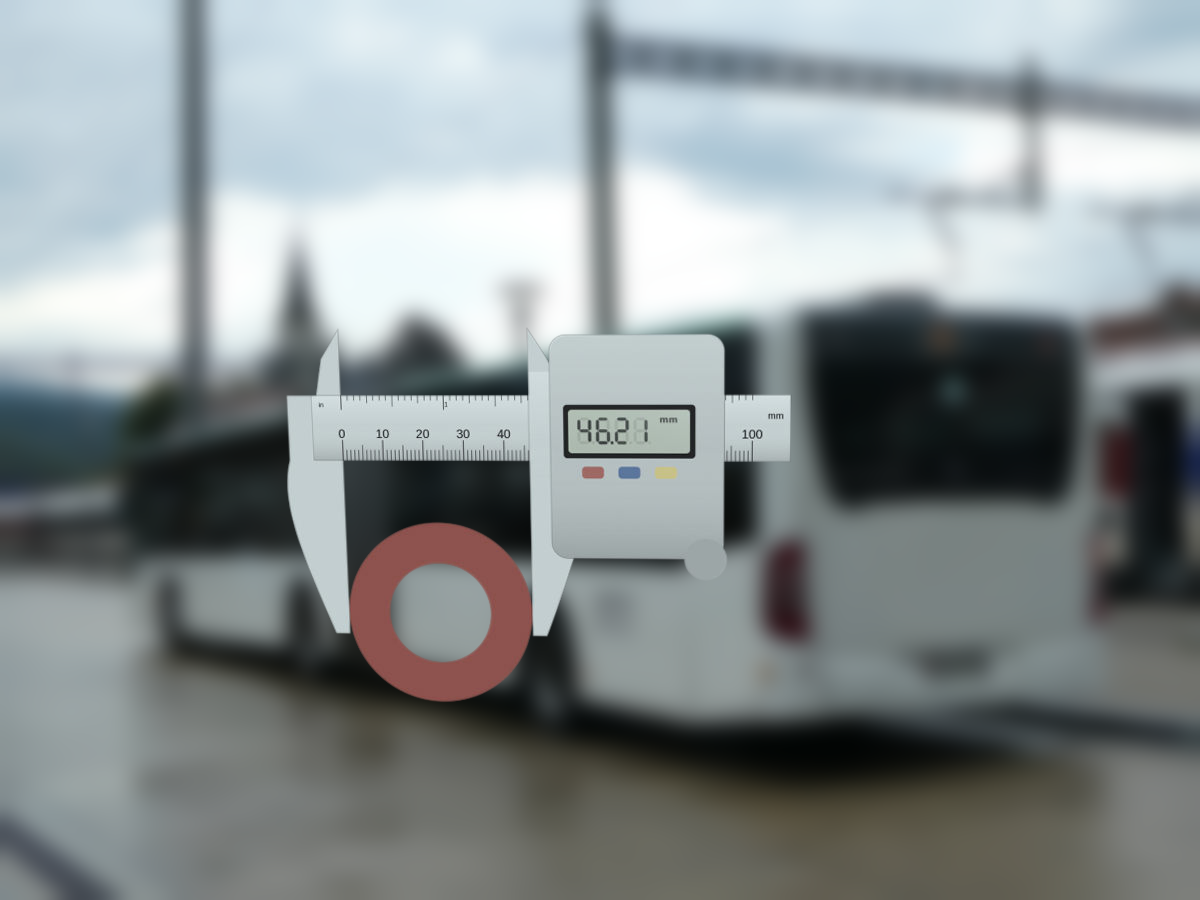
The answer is 46.21 mm
